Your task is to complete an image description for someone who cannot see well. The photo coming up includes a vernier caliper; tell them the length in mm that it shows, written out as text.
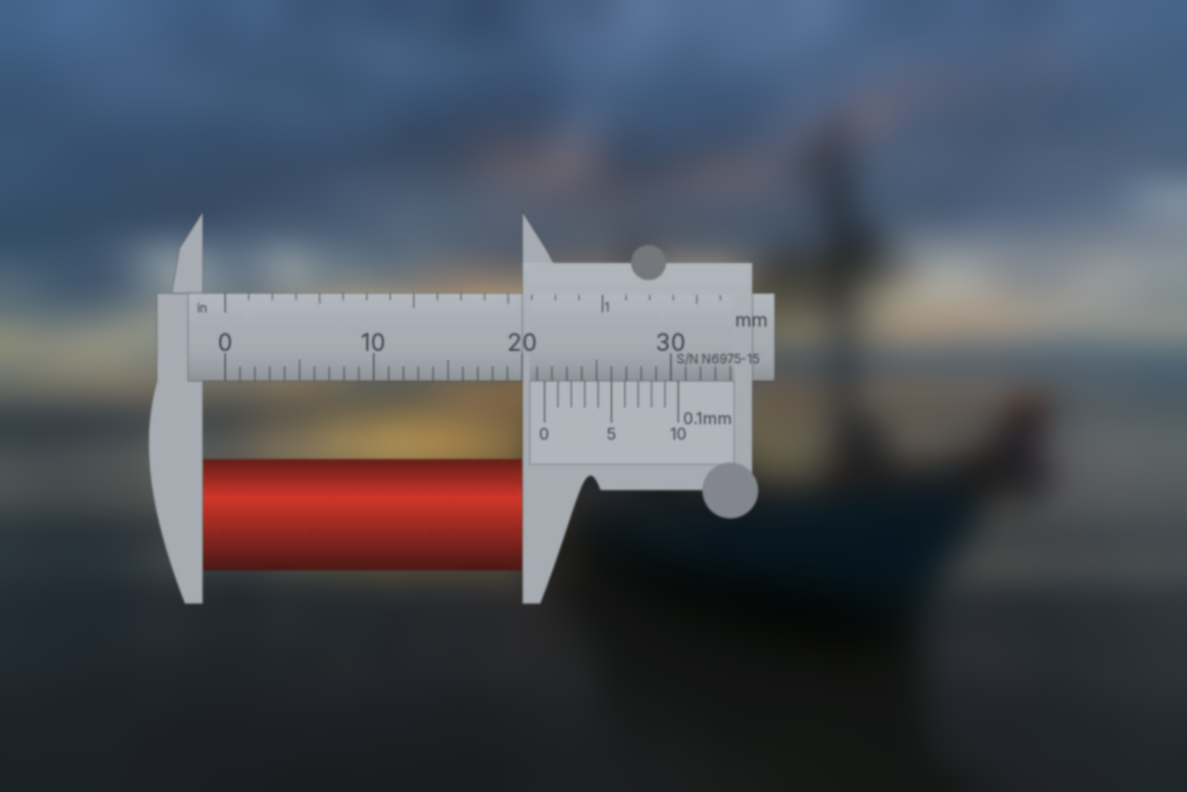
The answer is 21.5 mm
